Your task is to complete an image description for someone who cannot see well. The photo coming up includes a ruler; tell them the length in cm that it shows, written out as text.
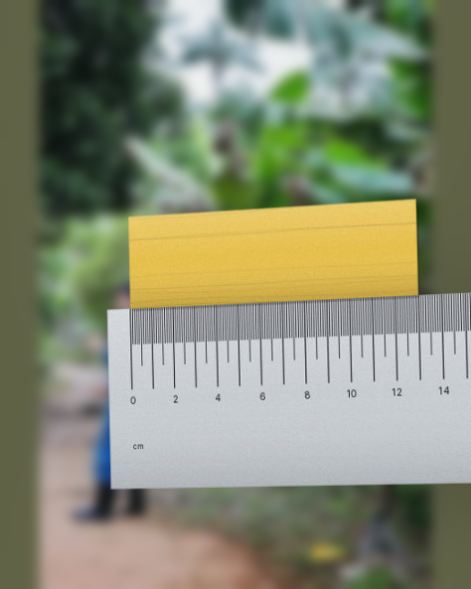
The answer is 13 cm
